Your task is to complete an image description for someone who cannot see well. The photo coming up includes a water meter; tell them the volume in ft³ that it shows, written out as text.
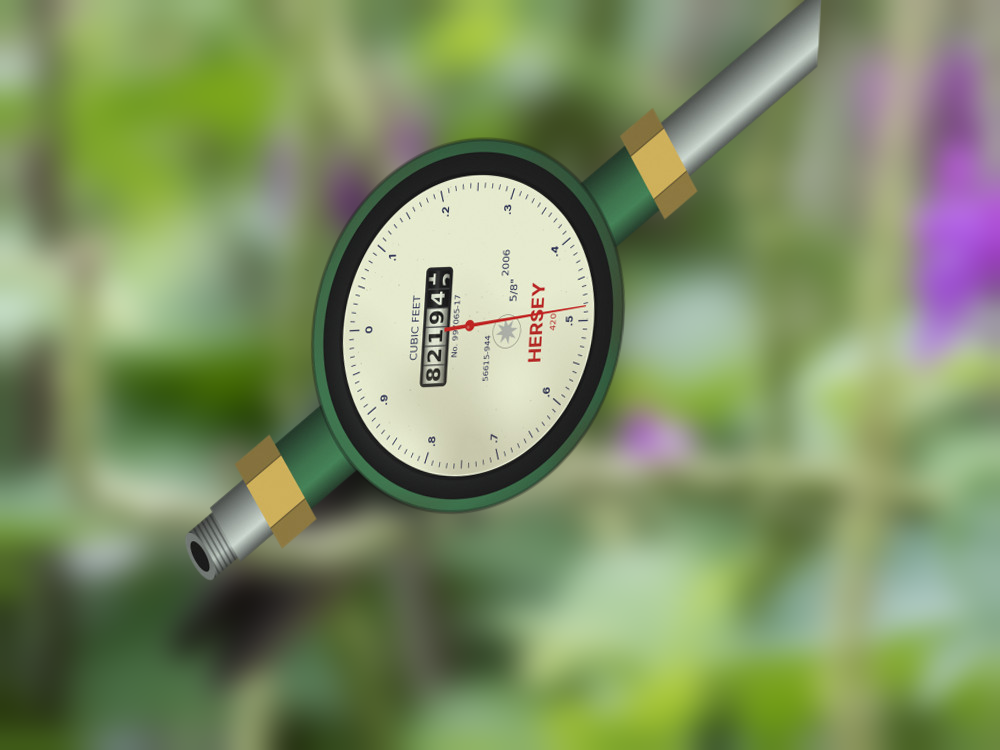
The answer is 821941.48 ft³
